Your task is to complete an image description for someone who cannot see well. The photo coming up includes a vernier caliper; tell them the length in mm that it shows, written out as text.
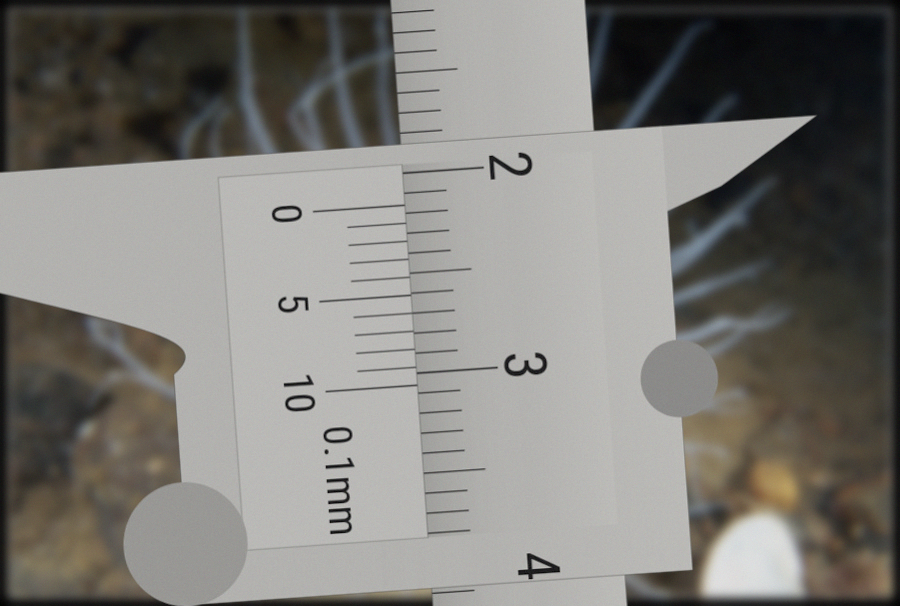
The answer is 21.6 mm
